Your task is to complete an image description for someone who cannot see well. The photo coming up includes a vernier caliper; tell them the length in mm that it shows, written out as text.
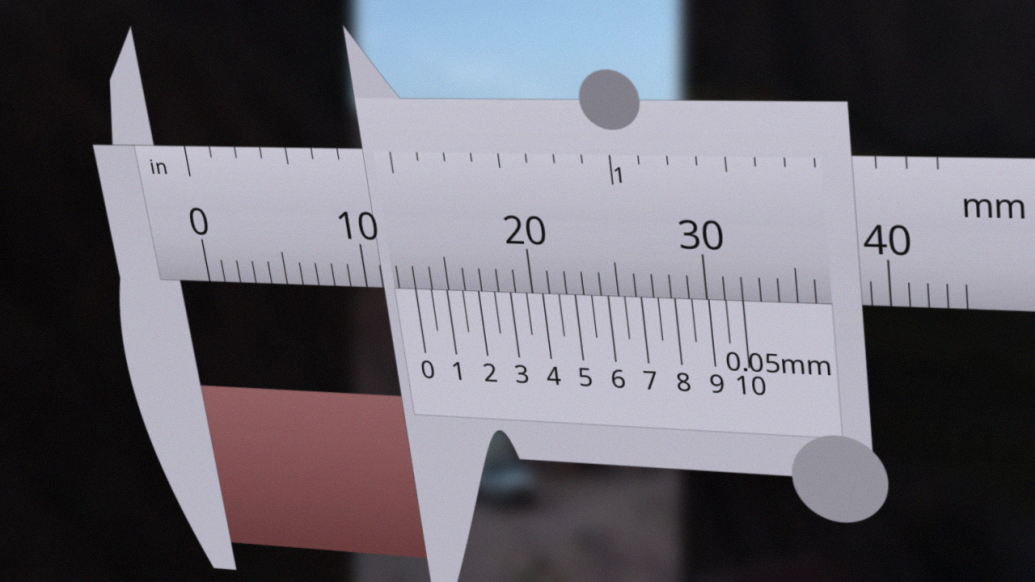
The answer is 13.0 mm
